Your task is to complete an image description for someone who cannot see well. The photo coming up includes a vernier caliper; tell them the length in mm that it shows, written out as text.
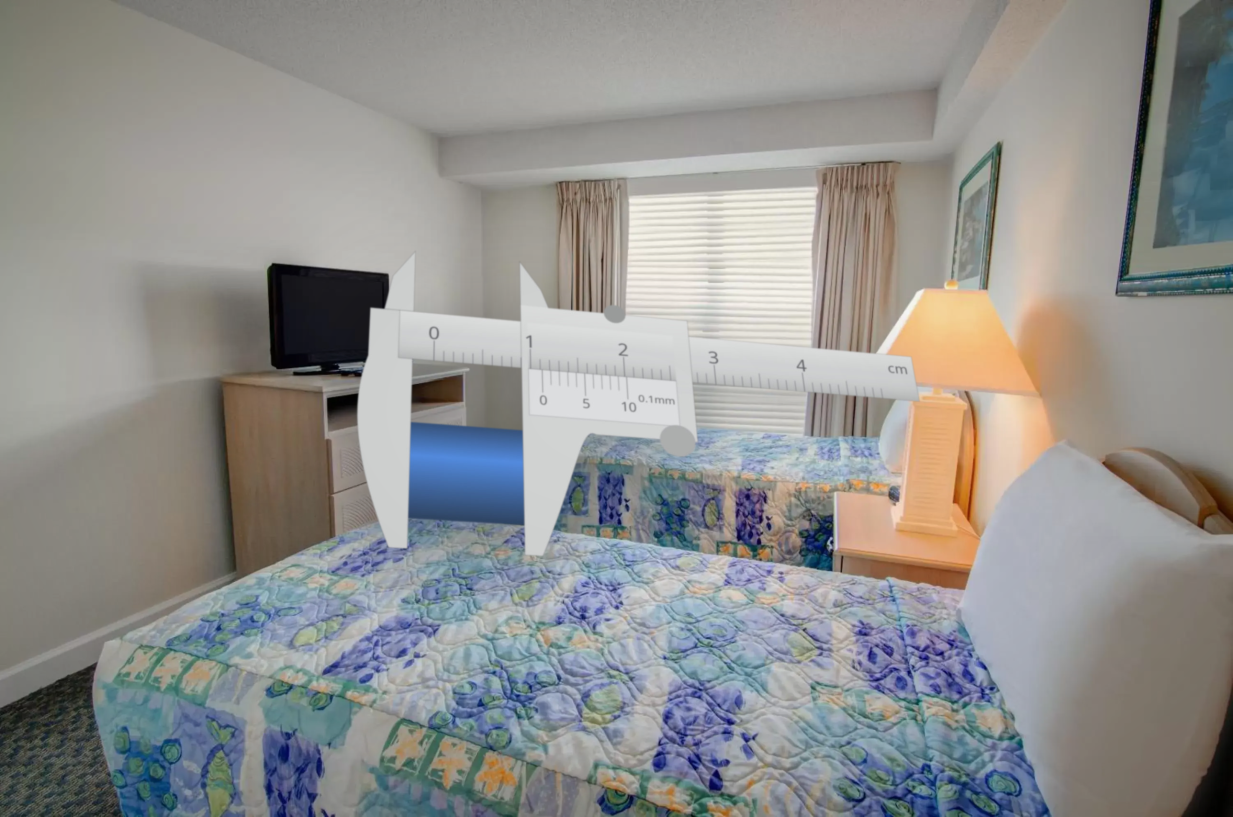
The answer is 11.2 mm
